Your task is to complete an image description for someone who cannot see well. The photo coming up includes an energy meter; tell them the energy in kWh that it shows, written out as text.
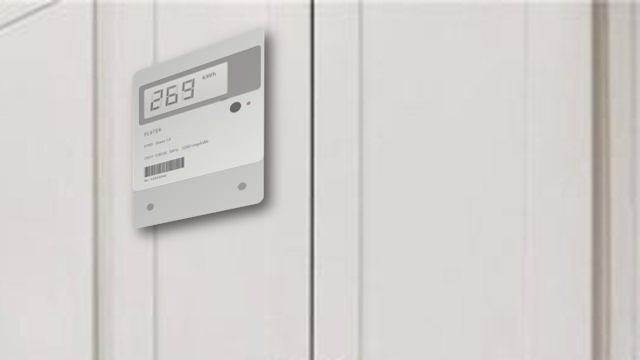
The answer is 269 kWh
